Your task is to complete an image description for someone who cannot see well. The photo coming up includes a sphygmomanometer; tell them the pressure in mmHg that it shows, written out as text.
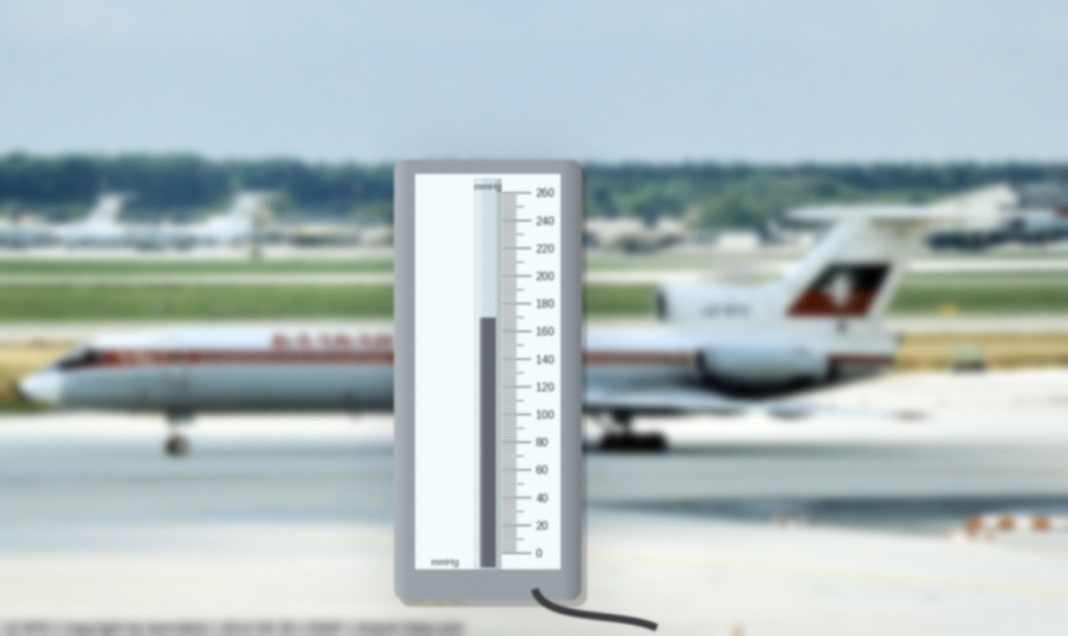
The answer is 170 mmHg
